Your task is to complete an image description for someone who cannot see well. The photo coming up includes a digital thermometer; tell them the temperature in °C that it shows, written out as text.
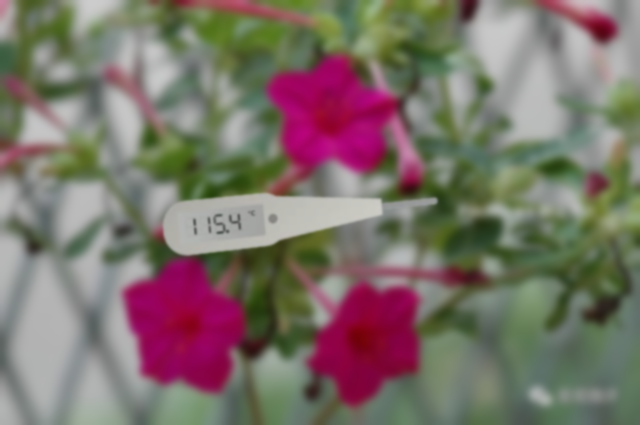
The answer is 115.4 °C
